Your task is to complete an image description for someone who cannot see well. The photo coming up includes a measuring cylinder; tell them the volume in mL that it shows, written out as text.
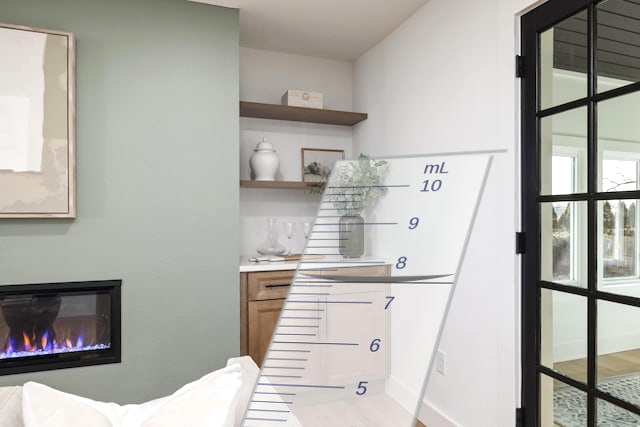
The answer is 7.5 mL
